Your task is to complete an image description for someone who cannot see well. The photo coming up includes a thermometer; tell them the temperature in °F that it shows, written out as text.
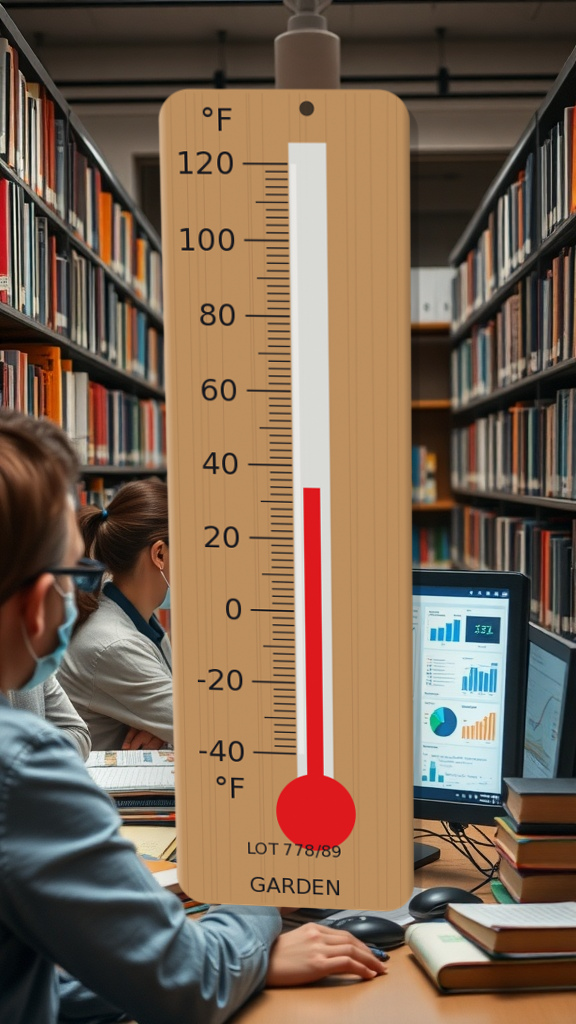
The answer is 34 °F
